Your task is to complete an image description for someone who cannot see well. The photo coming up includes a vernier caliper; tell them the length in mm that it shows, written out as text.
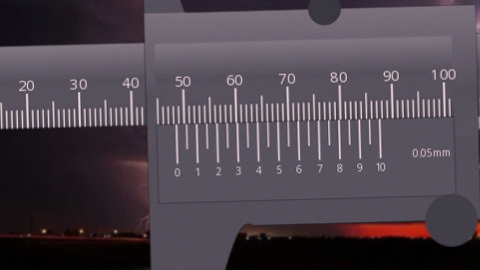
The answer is 48.5 mm
